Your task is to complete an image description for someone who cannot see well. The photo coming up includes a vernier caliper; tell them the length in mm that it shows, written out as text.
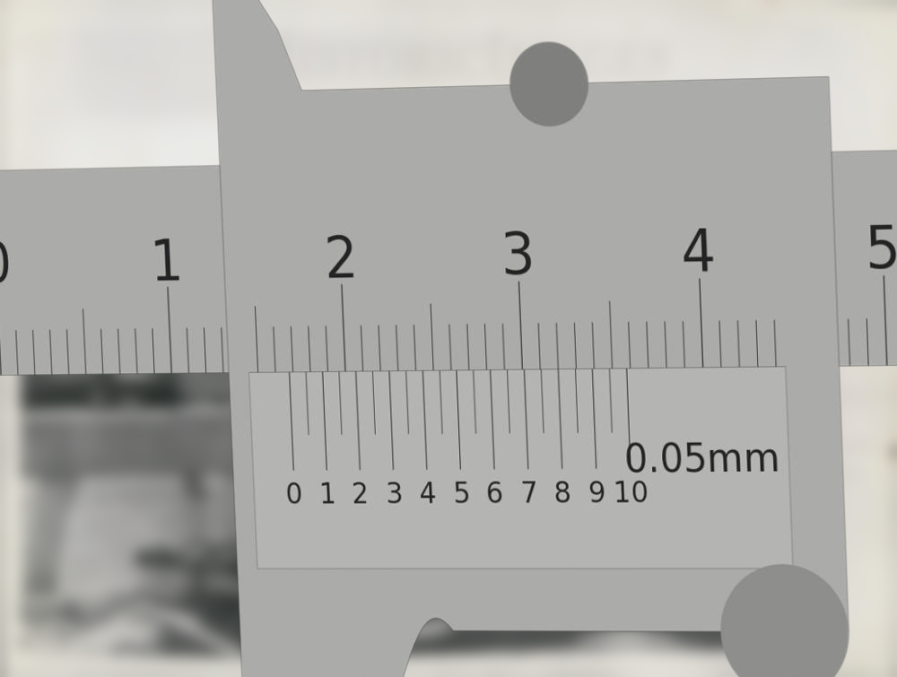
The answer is 16.8 mm
